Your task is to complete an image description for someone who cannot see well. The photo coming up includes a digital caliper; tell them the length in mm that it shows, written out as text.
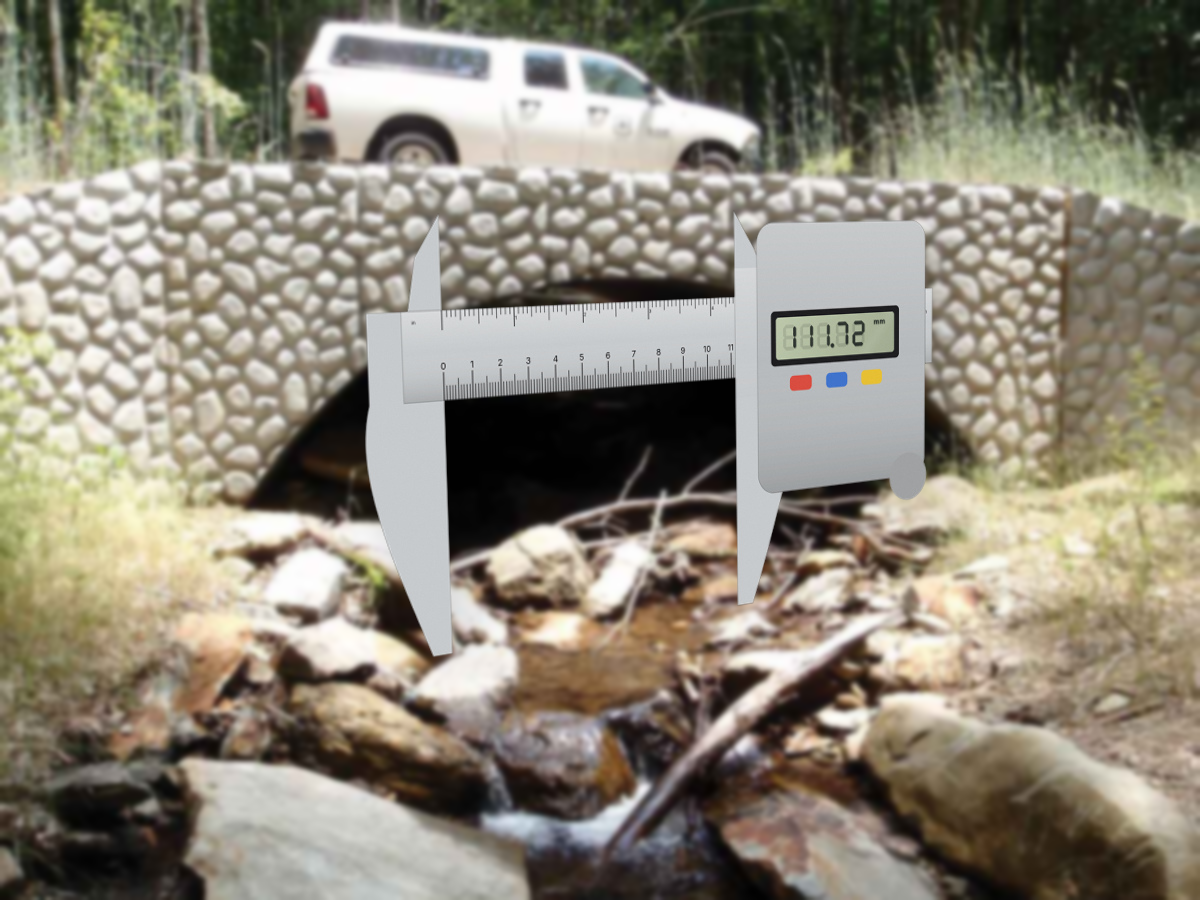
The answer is 111.72 mm
